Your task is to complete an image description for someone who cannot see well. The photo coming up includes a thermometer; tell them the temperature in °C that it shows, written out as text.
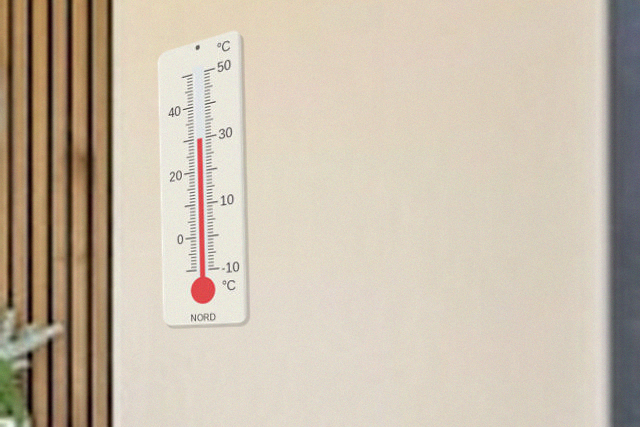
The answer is 30 °C
